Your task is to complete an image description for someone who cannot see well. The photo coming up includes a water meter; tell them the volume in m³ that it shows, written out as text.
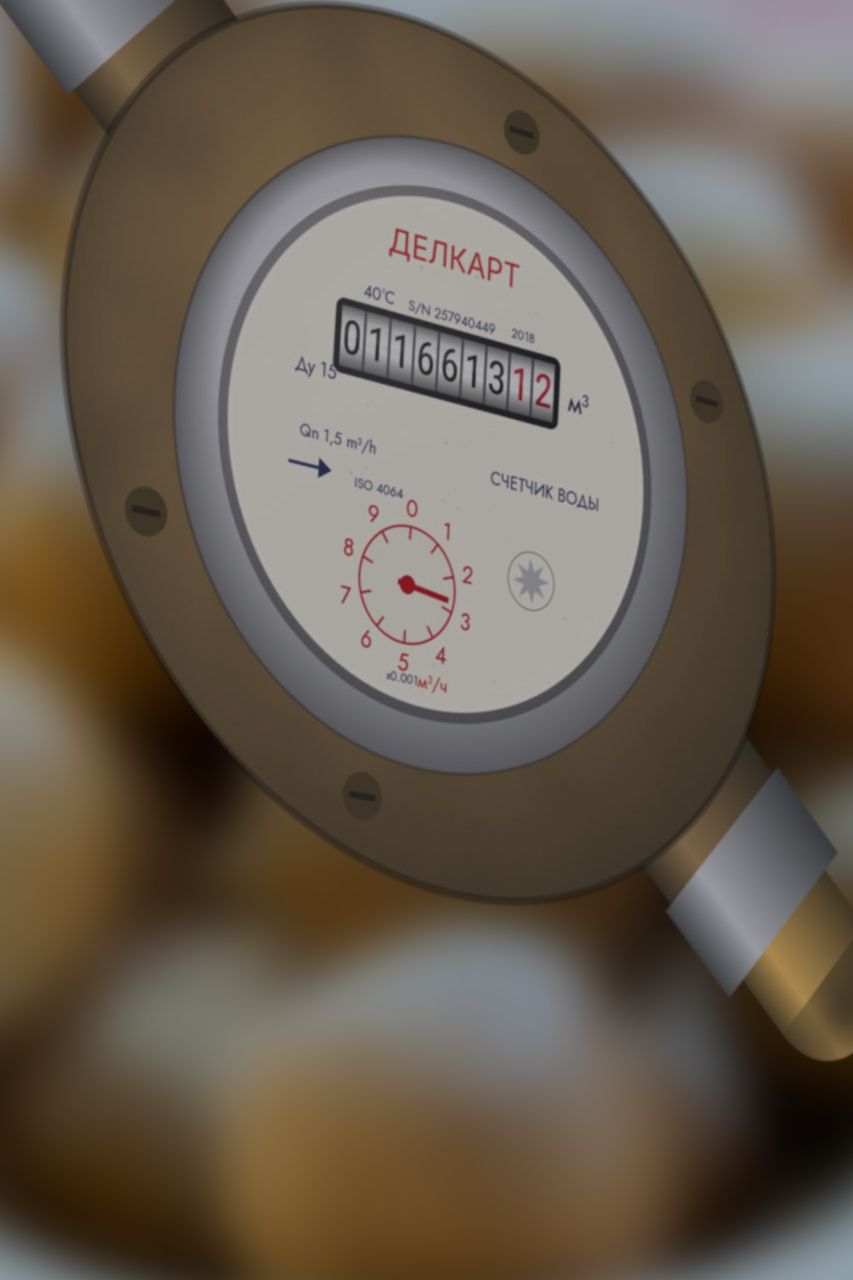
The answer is 116613.122 m³
